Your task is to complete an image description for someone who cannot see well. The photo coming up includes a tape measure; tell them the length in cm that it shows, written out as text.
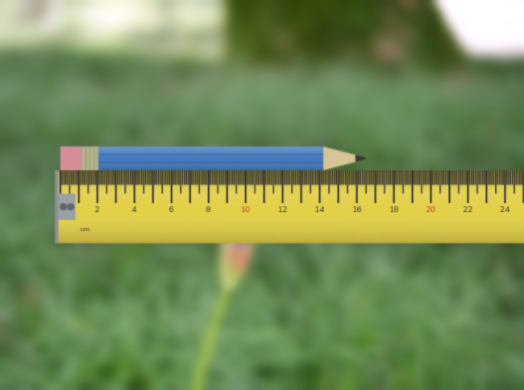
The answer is 16.5 cm
